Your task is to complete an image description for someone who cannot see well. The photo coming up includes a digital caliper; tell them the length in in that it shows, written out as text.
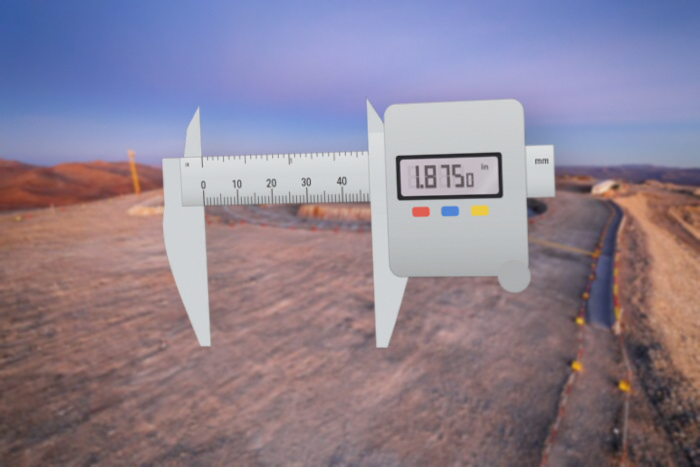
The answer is 1.8750 in
